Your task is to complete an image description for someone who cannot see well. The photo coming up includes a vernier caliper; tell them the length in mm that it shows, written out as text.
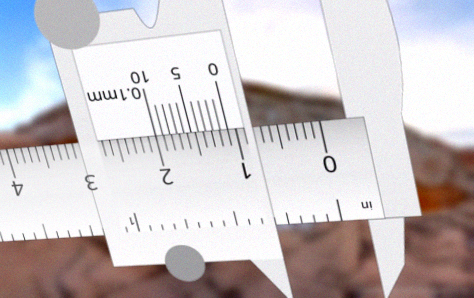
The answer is 11.0 mm
